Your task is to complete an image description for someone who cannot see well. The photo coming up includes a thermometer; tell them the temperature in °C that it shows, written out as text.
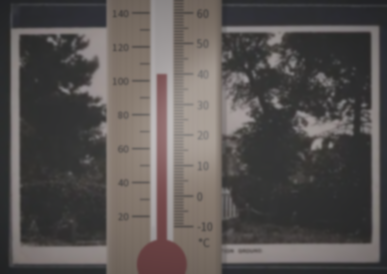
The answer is 40 °C
